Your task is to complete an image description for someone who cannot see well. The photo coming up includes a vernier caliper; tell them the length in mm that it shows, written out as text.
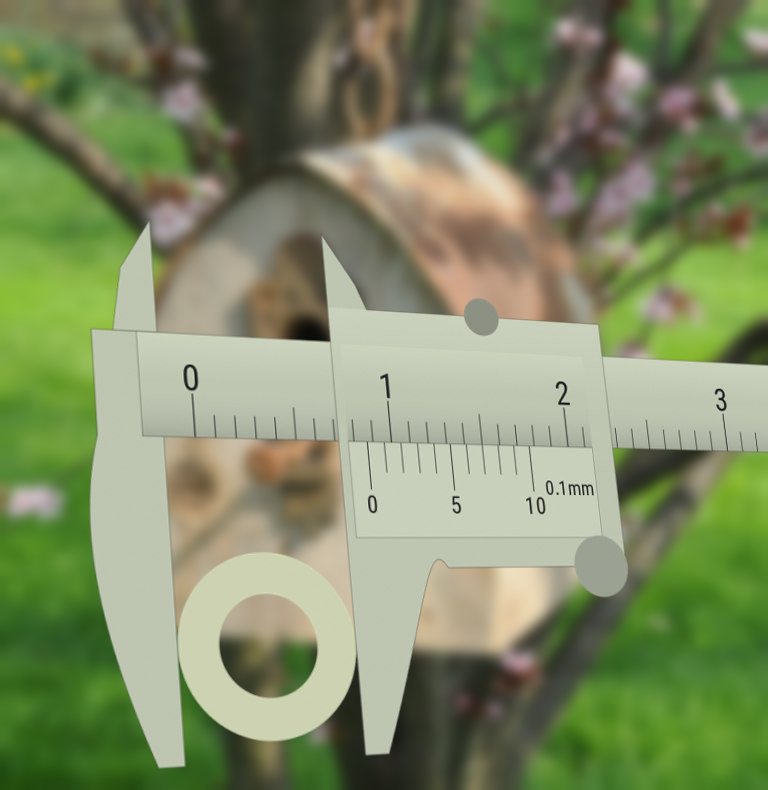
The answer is 8.7 mm
